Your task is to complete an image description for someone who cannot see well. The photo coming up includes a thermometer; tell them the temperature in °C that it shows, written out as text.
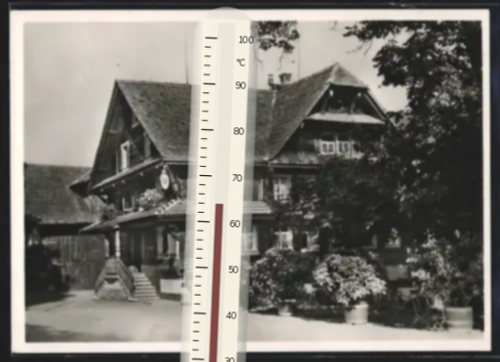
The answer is 64 °C
